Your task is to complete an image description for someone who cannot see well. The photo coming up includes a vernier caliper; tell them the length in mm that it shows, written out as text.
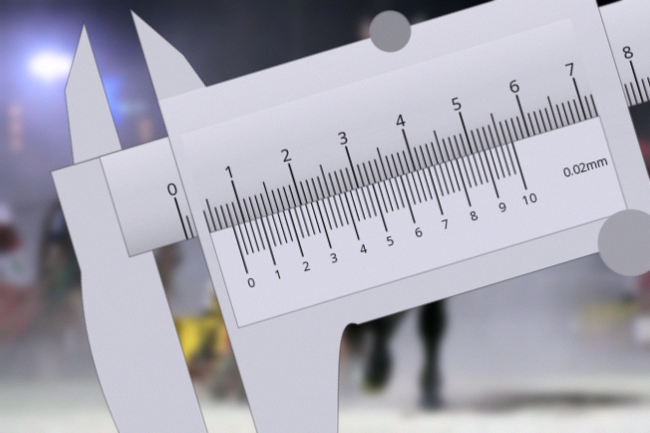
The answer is 8.0 mm
